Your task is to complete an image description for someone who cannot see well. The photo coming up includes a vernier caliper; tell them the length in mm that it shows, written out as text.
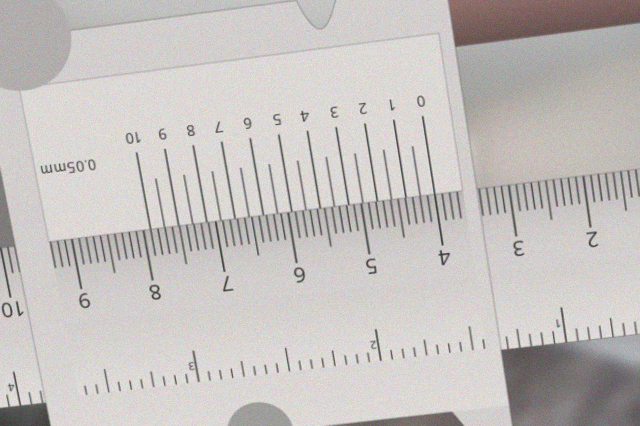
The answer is 40.0 mm
